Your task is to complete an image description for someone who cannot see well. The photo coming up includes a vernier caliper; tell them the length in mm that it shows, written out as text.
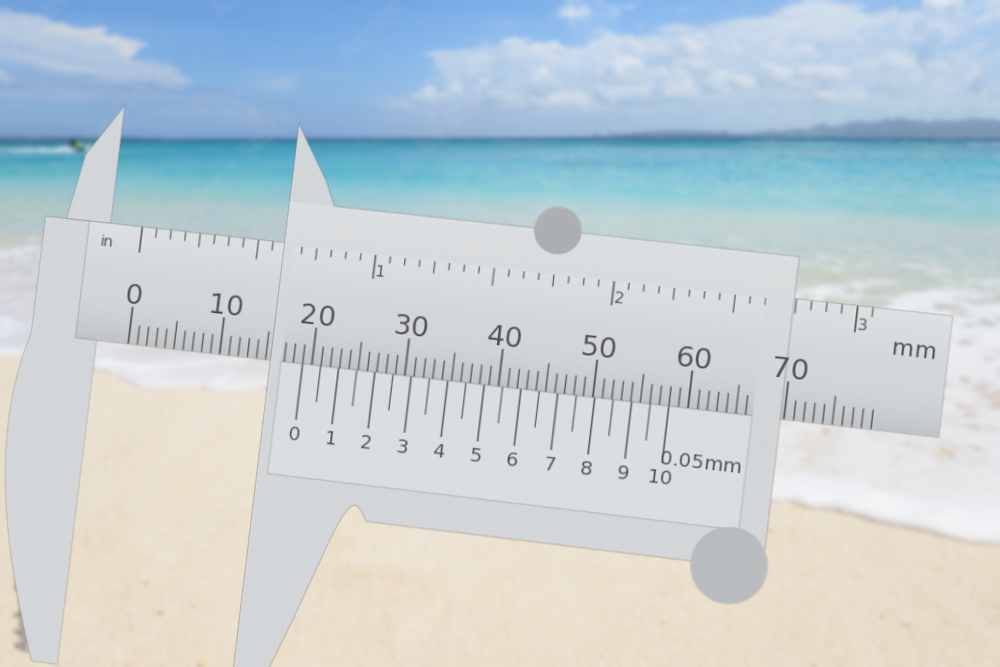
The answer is 19.0 mm
